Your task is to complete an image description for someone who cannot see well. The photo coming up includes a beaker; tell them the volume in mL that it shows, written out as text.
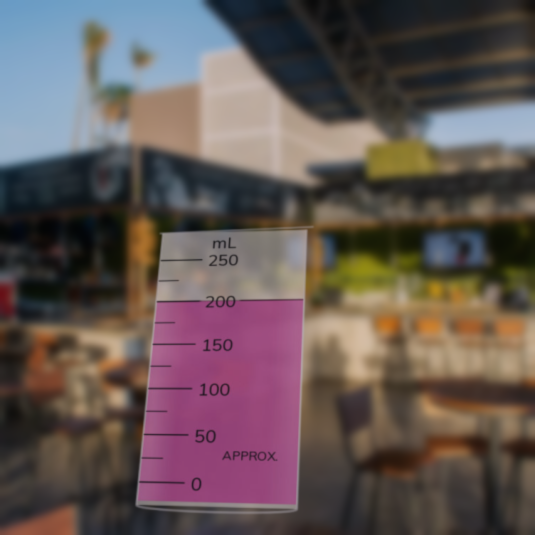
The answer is 200 mL
